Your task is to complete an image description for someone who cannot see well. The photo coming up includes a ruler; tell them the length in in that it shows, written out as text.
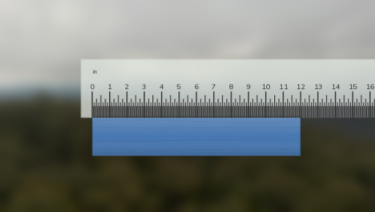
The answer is 12 in
